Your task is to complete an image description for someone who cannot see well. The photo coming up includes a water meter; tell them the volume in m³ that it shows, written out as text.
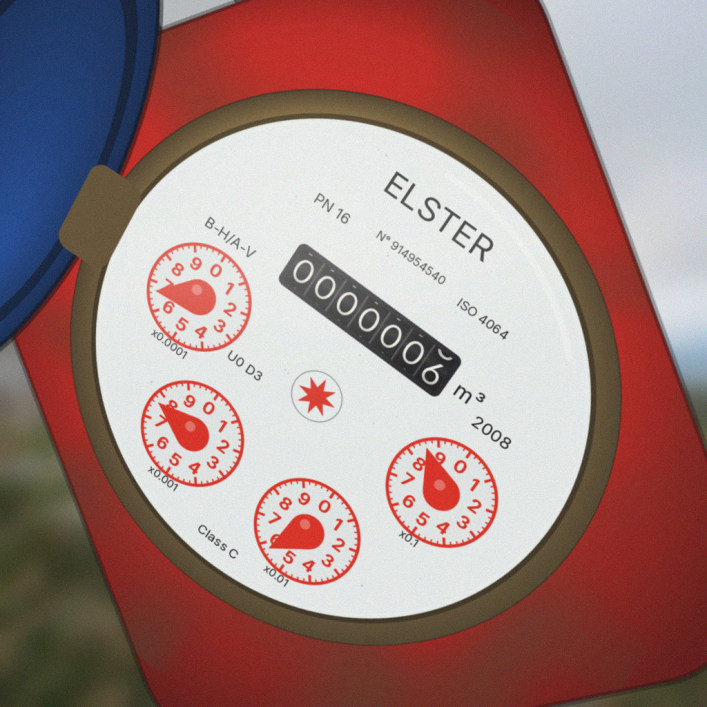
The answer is 5.8576 m³
